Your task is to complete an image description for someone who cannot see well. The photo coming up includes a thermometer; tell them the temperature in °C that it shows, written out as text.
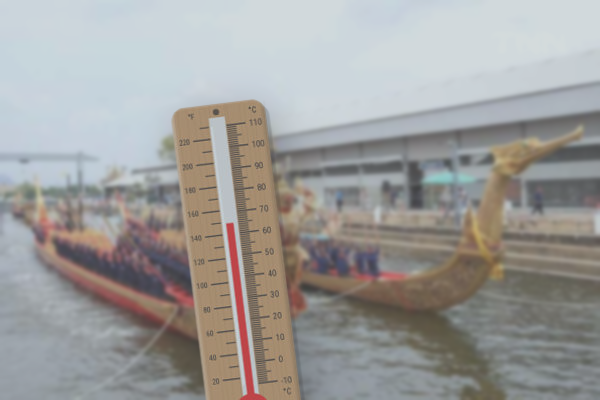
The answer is 65 °C
